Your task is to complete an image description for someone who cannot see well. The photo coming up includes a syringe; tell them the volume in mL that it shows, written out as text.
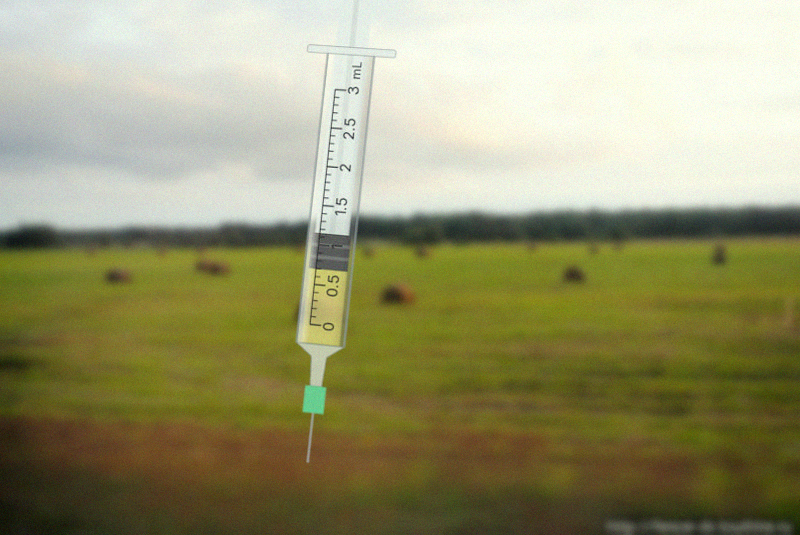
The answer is 0.7 mL
